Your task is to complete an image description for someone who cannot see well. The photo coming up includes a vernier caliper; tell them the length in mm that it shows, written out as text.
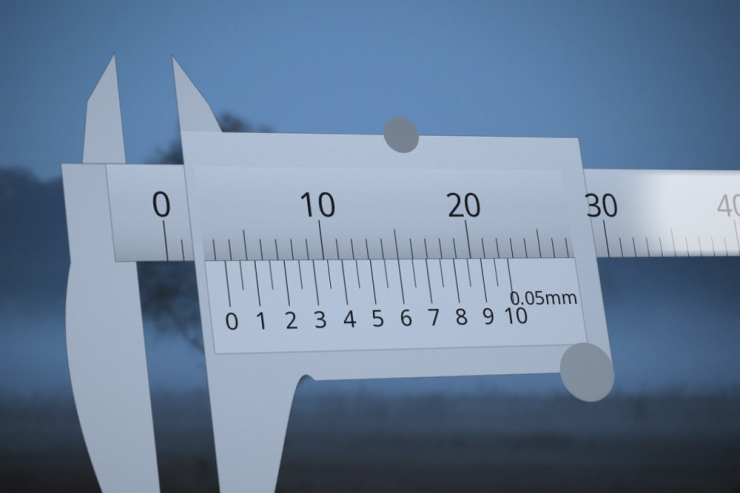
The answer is 3.6 mm
